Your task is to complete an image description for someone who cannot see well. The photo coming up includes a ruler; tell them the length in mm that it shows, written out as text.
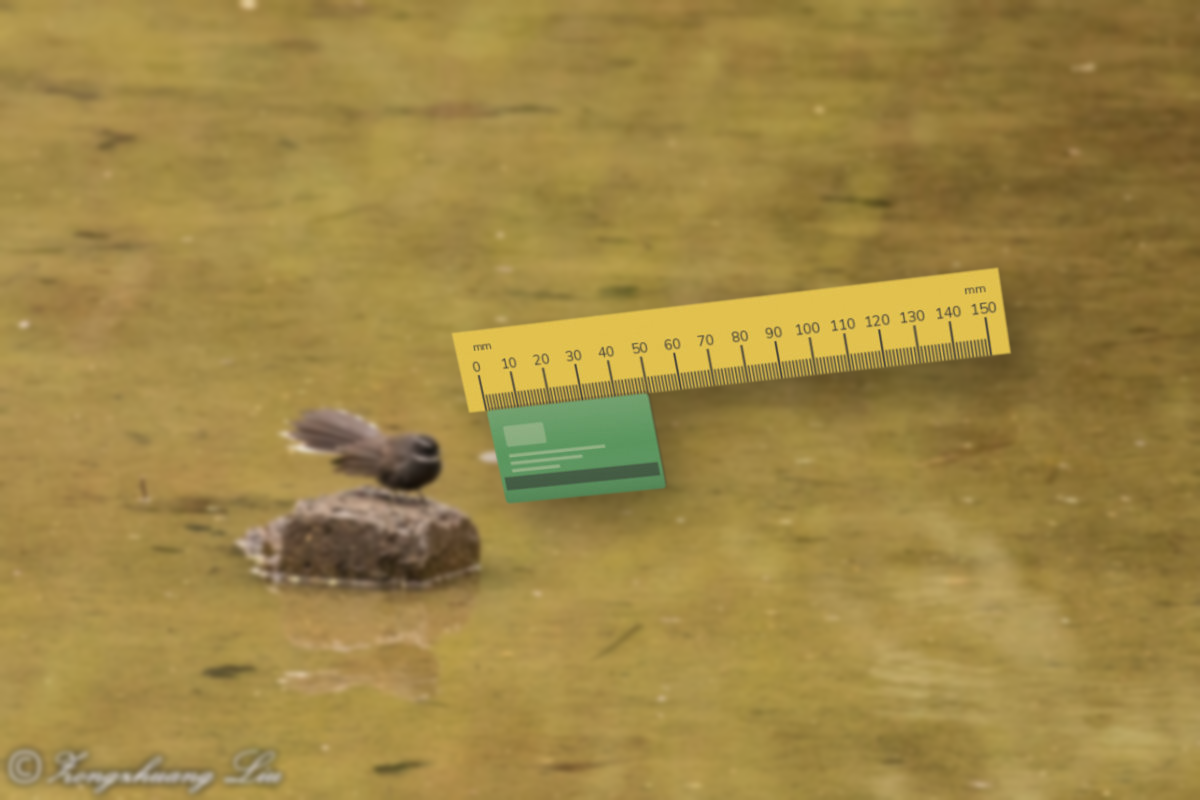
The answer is 50 mm
